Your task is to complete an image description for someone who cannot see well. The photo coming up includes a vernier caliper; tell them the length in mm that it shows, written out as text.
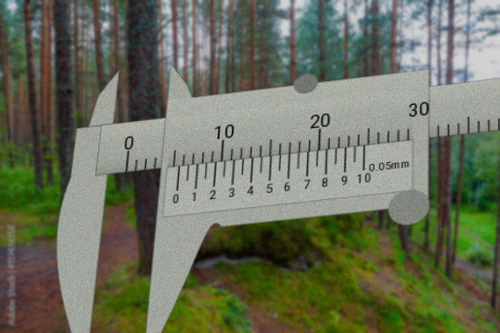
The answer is 5.6 mm
